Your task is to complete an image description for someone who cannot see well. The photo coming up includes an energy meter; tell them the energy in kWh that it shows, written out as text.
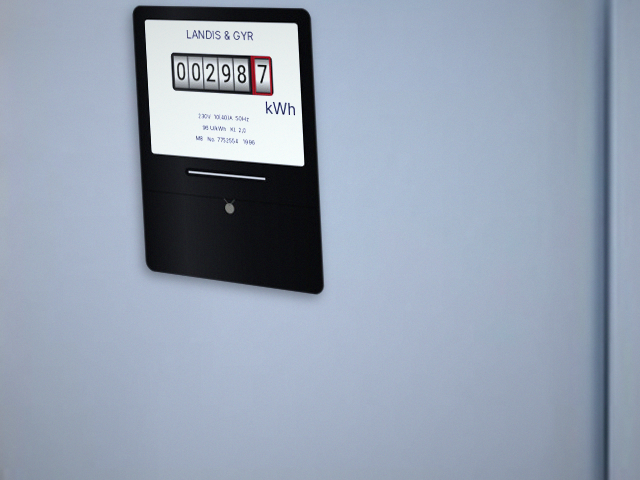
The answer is 298.7 kWh
